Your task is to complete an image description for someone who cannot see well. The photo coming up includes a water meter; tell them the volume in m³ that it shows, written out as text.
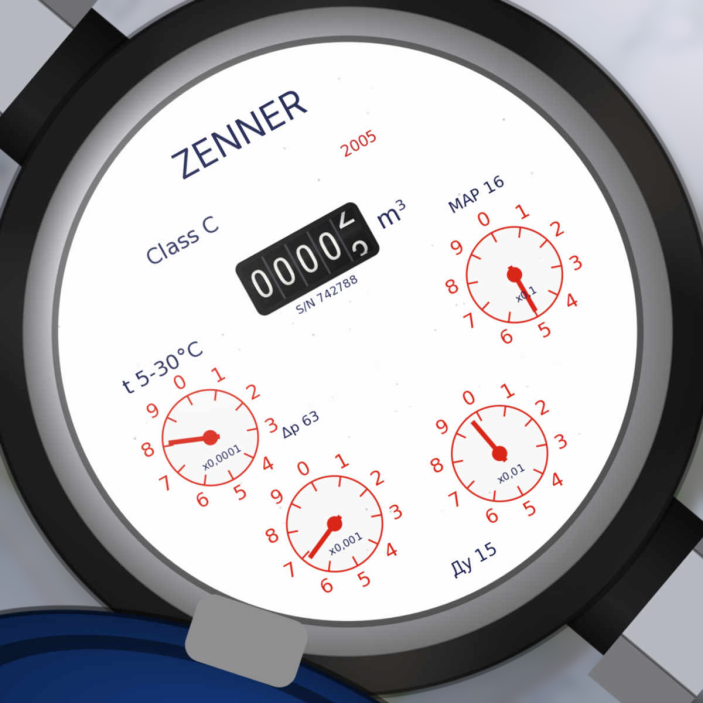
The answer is 2.4968 m³
